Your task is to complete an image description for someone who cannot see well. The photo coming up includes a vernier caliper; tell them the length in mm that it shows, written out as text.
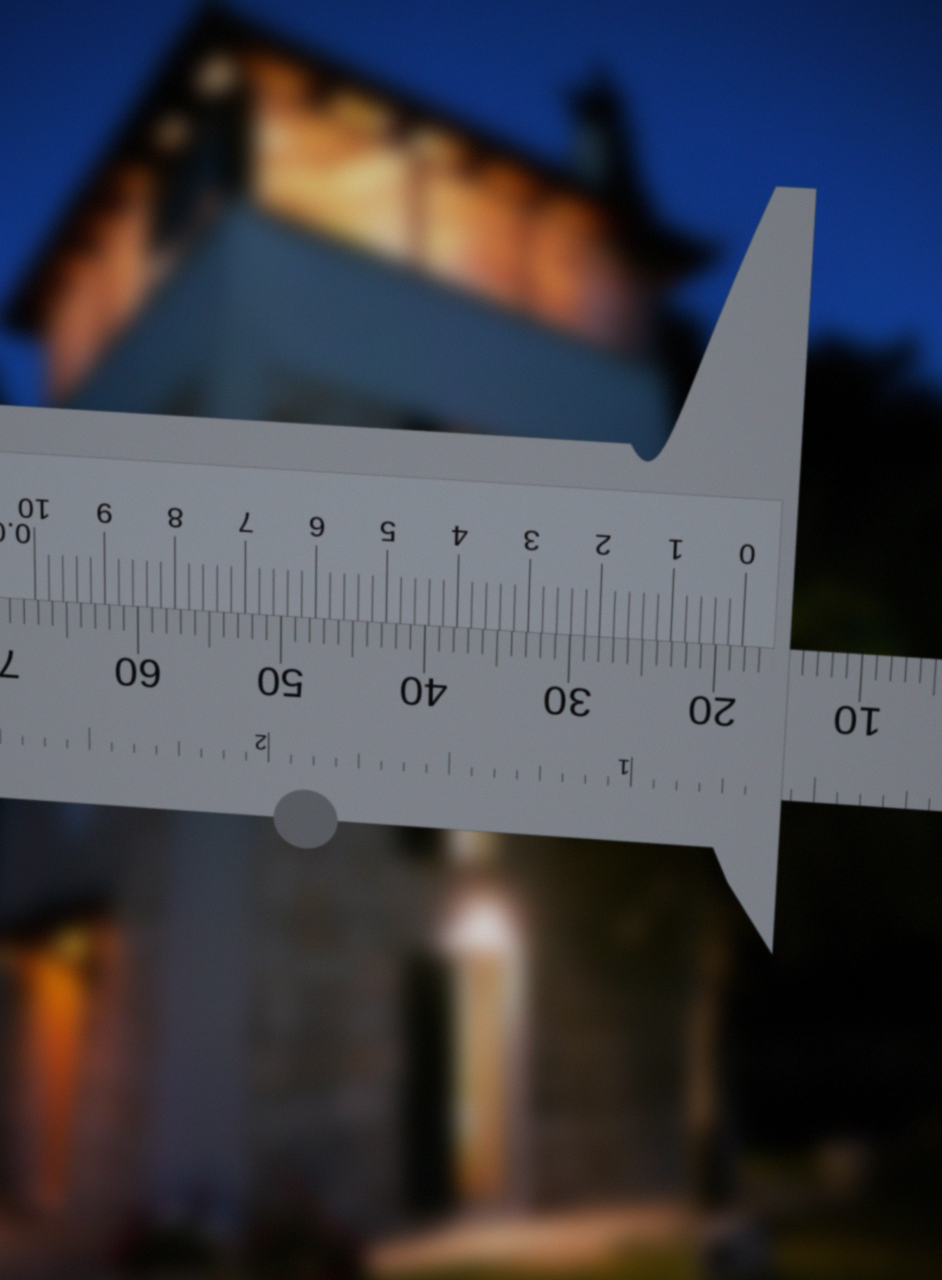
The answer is 18.2 mm
